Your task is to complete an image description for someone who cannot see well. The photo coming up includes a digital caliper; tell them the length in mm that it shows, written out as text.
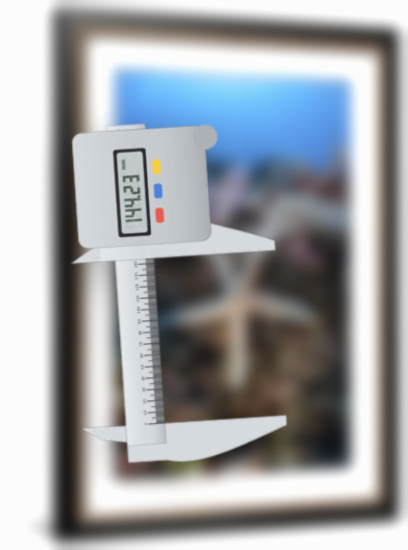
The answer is 144.23 mm
